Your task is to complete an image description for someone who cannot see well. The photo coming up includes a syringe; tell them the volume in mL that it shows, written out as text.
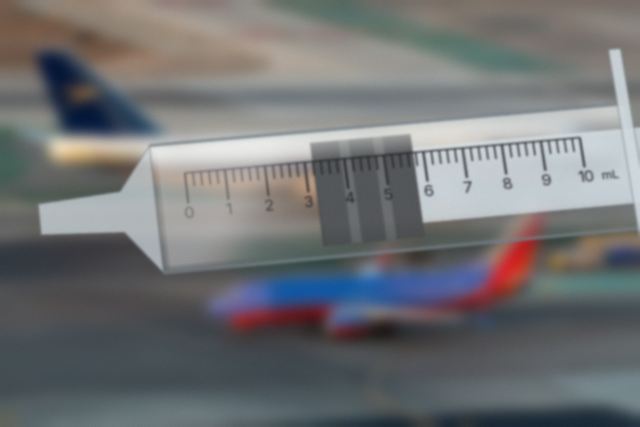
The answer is 3.2 mL
